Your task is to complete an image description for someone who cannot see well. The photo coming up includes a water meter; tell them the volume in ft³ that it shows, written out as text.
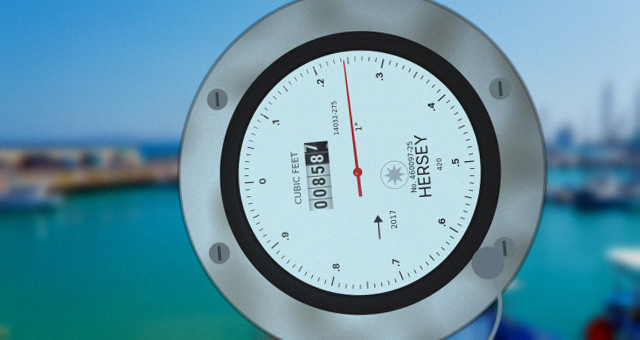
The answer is 8587.24 ft³
